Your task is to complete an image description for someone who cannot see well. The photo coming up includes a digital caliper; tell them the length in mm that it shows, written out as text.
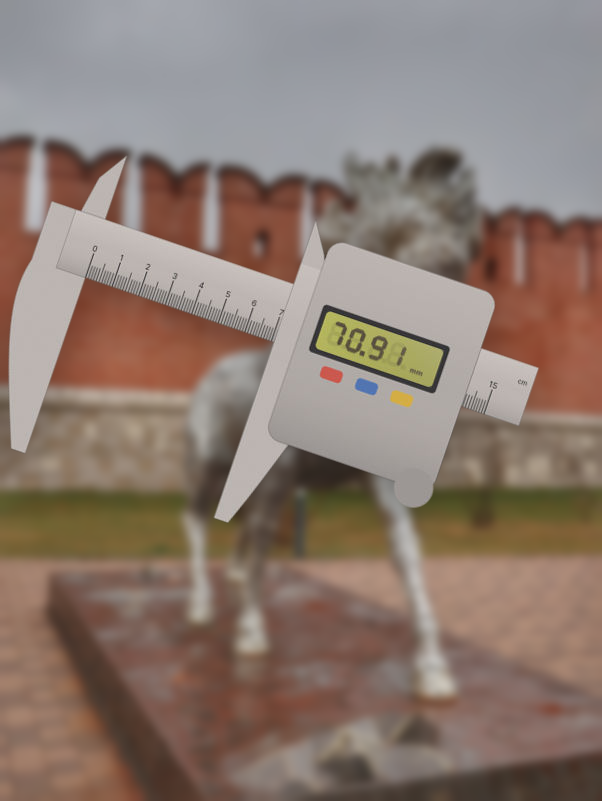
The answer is 70.91 mm
